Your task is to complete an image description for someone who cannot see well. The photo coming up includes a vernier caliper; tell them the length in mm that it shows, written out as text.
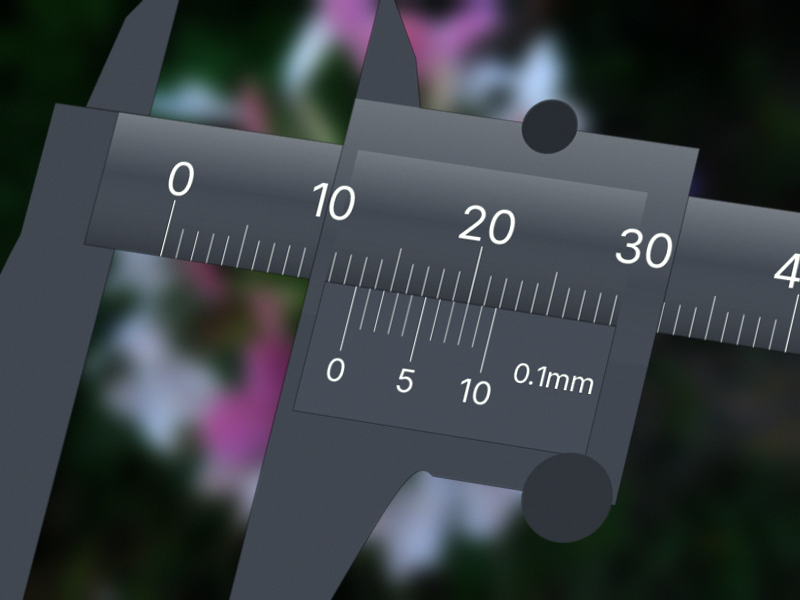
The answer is 12.8 mm
